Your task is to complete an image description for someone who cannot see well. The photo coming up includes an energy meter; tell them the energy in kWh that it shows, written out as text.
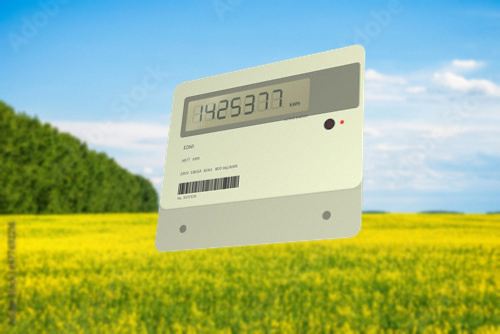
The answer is 1425377 kWh
